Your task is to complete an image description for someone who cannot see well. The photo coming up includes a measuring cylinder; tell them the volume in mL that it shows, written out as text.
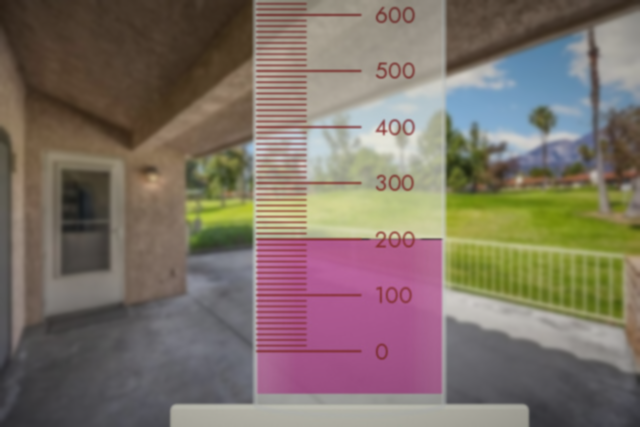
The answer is 200 mL
